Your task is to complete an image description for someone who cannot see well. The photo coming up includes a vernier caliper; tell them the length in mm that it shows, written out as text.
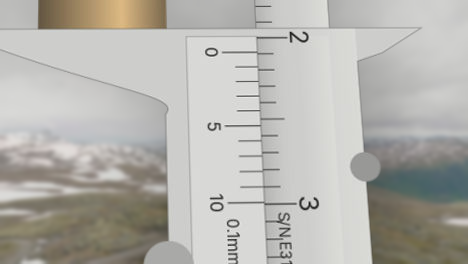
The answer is 20.9 mm
